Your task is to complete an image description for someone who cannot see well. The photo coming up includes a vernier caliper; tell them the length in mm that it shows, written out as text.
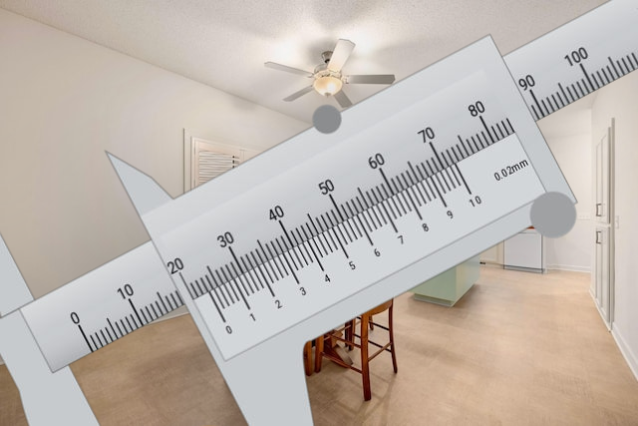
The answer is 23.2 mm
